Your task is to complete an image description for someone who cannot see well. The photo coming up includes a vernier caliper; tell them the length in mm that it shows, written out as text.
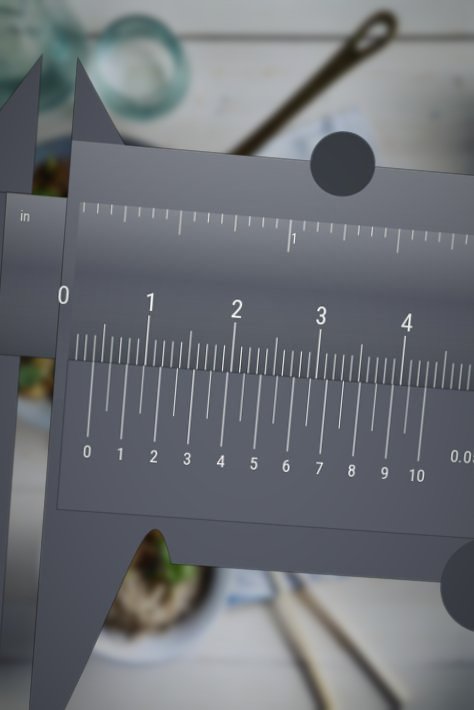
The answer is 4.0 mm
